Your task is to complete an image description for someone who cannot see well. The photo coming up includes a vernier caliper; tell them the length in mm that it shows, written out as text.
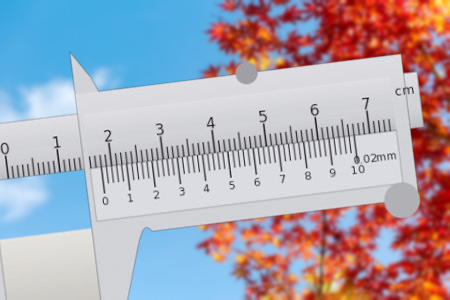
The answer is 18.0 mm
